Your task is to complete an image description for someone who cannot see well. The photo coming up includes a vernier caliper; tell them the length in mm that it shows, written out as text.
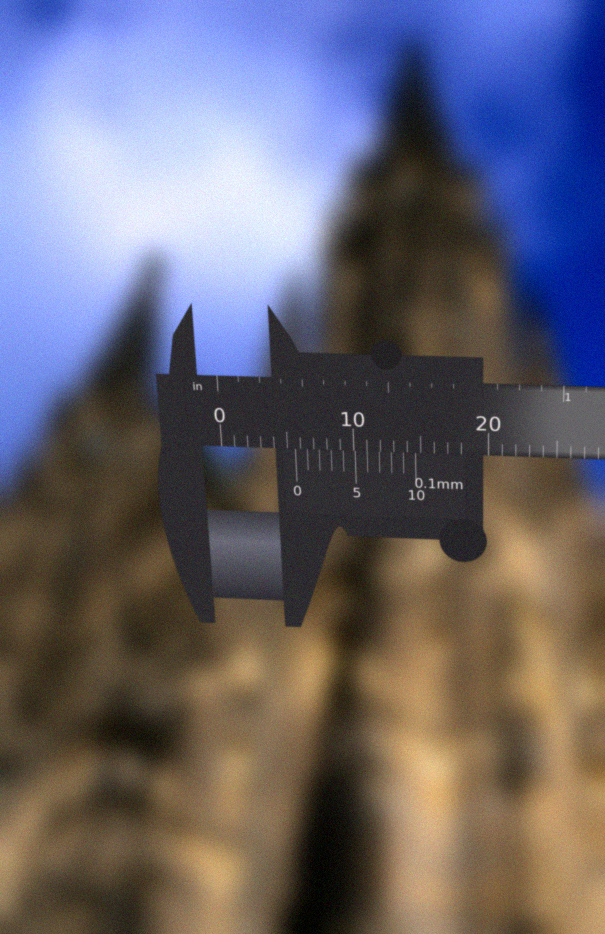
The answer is 5.6 mm
